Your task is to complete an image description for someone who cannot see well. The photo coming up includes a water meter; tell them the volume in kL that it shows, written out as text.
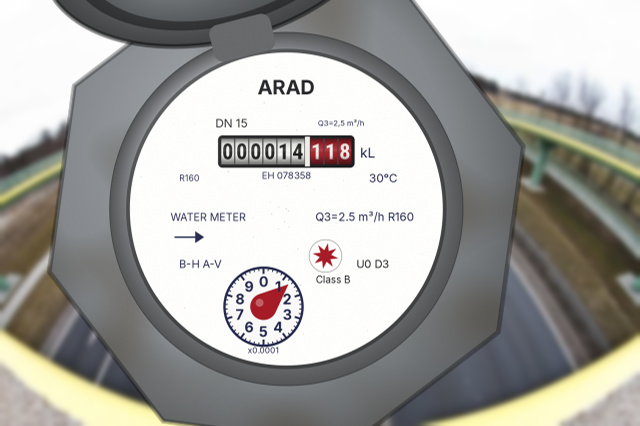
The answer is 14.1181 kL
